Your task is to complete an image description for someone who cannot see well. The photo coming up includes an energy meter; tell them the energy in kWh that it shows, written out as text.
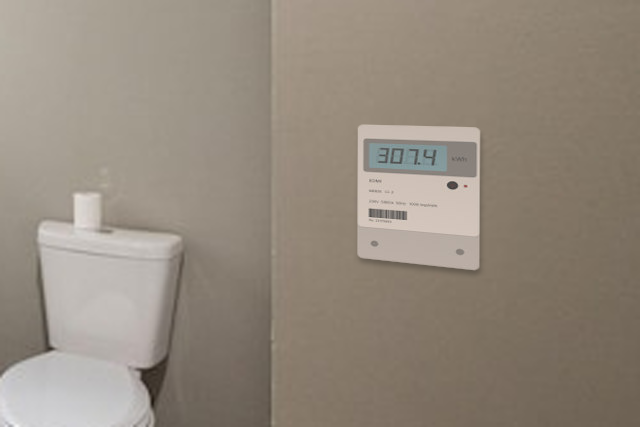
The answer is 307.4 kWh
